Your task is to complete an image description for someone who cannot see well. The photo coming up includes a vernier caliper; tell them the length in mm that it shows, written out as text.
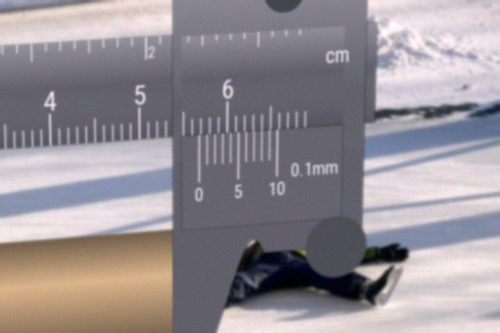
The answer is 56.8 mm
